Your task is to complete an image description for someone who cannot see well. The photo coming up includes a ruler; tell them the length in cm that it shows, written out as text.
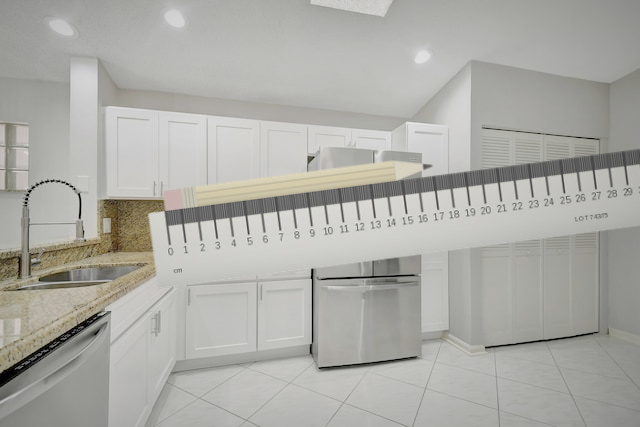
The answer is 17 cm
